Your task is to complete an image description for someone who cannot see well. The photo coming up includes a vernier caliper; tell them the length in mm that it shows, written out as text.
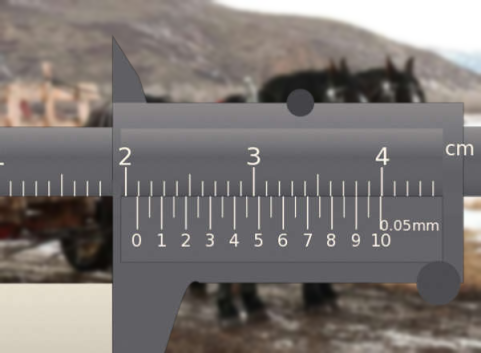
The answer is 20.9 mm
